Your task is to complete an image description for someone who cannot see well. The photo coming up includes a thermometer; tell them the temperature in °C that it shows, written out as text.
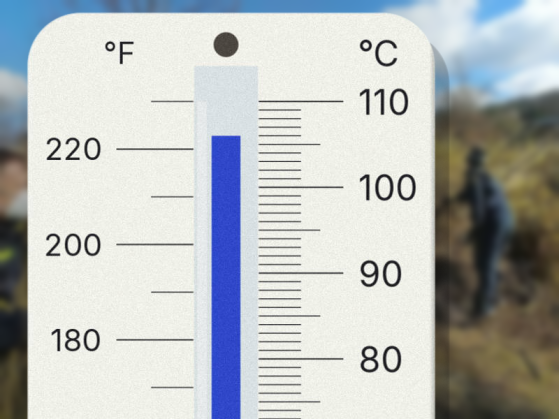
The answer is 106 °C
